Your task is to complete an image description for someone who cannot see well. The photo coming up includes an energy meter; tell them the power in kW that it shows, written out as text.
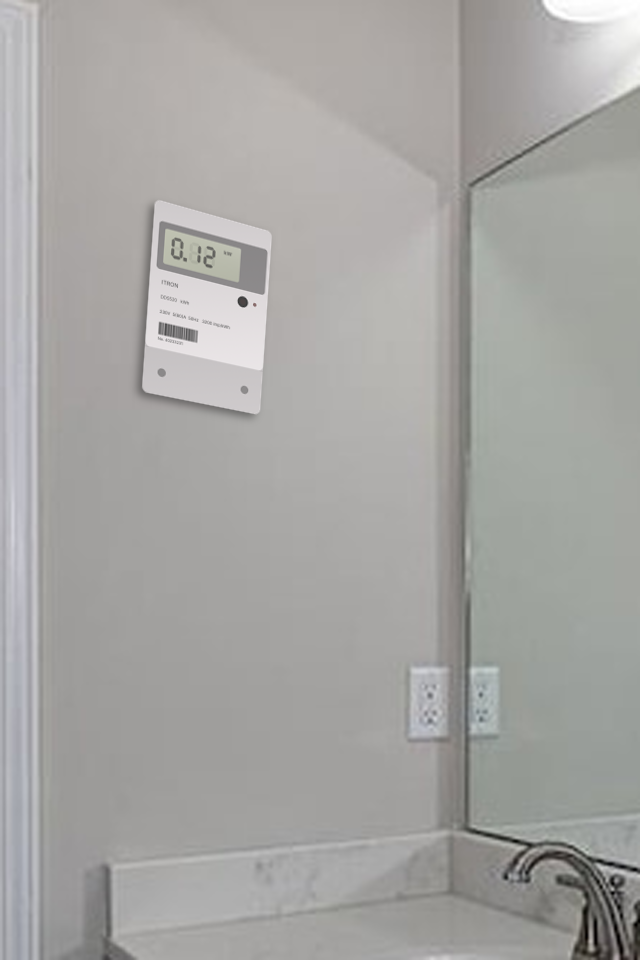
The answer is 0.12 kW
